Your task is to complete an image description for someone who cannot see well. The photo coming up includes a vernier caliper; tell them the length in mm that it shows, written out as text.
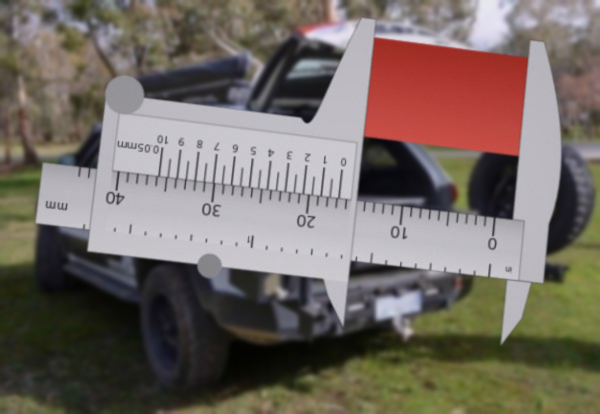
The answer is 16.8 mm
